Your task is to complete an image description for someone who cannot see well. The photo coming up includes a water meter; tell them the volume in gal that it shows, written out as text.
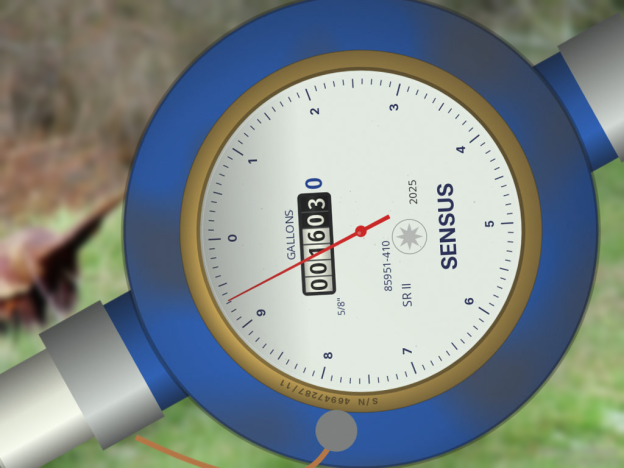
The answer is 16029.3 gal
